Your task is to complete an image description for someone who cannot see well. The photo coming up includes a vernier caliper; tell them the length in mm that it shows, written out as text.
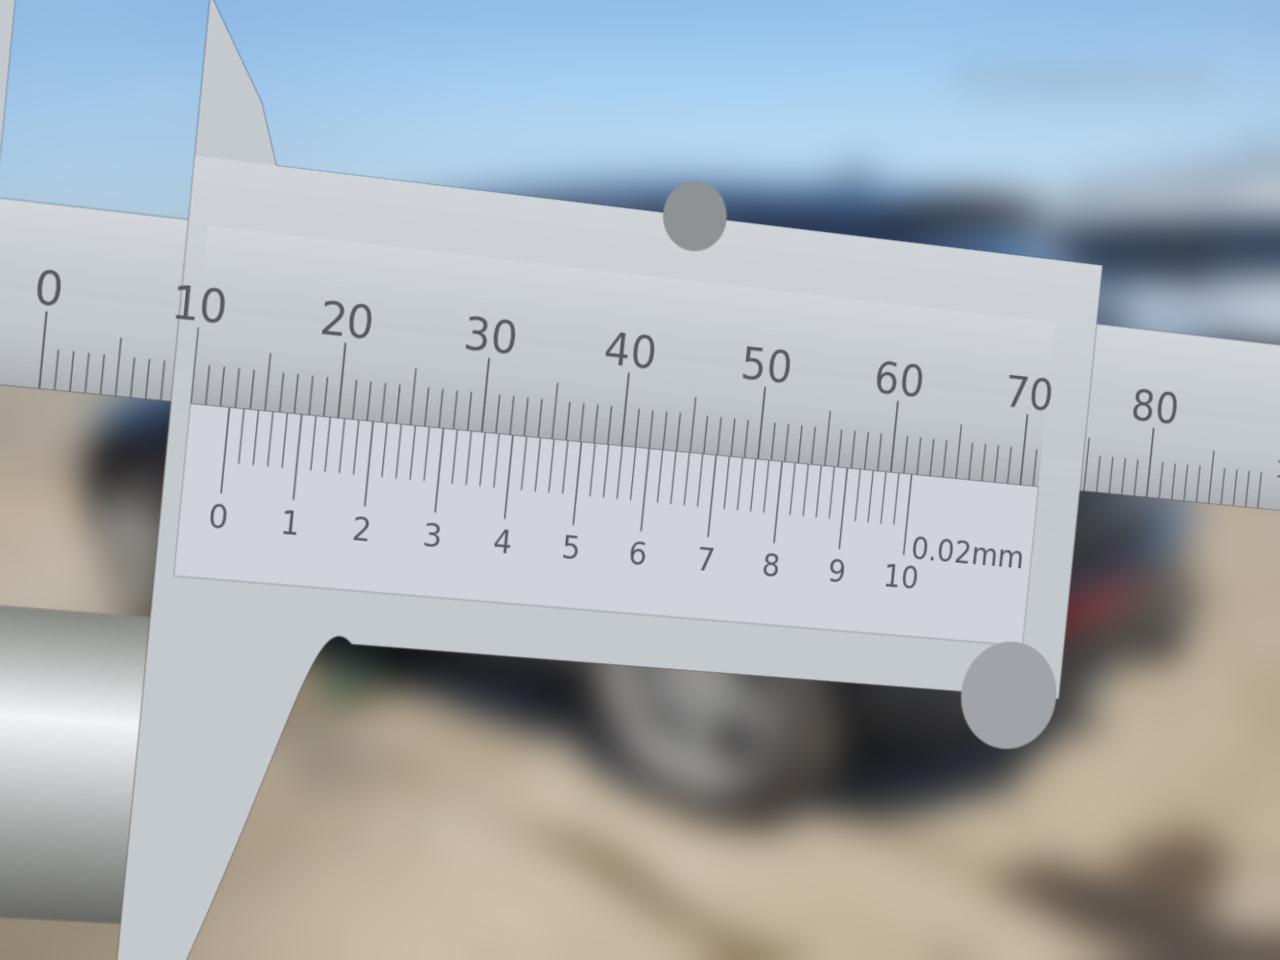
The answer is 12.6 mm
